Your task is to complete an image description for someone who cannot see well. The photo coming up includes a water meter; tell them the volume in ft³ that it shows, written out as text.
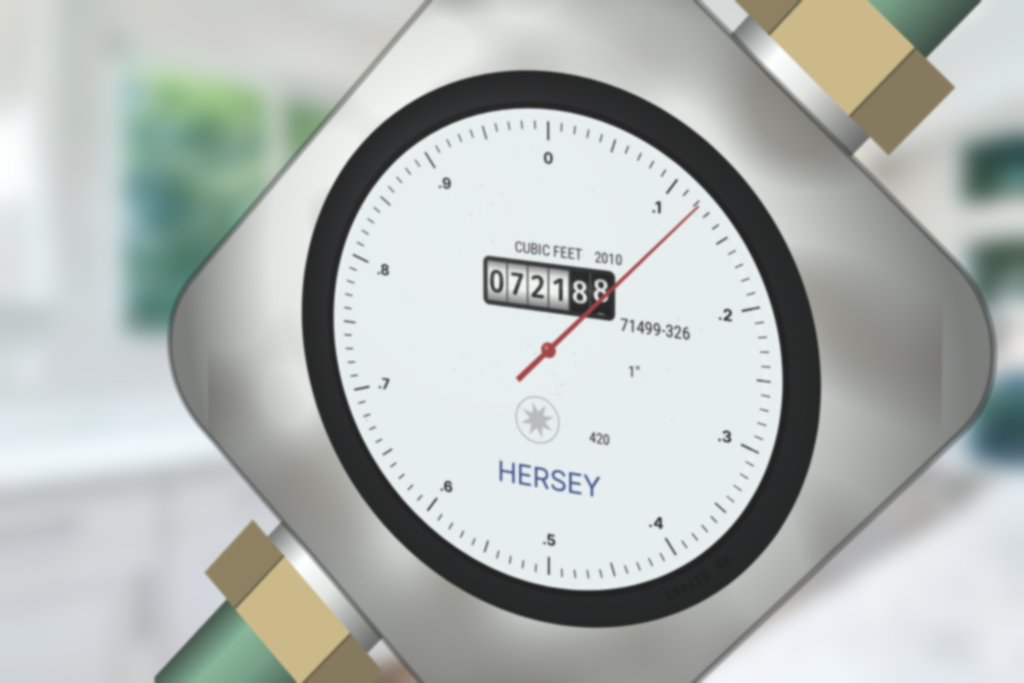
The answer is 72188.12 ft³
